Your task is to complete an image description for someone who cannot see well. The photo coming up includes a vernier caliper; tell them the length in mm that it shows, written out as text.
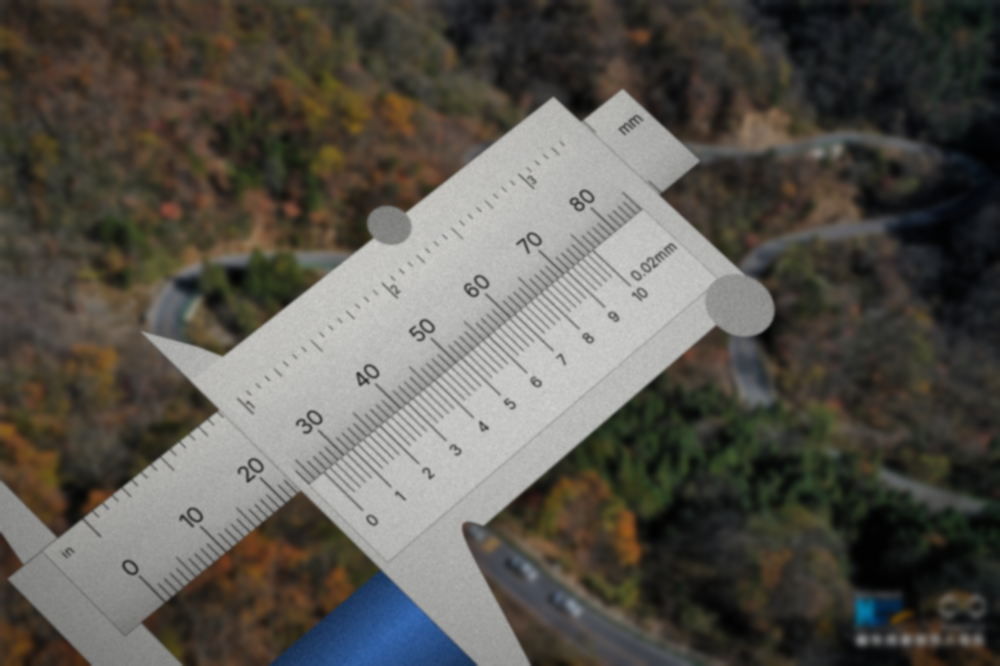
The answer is 26.5 mm
